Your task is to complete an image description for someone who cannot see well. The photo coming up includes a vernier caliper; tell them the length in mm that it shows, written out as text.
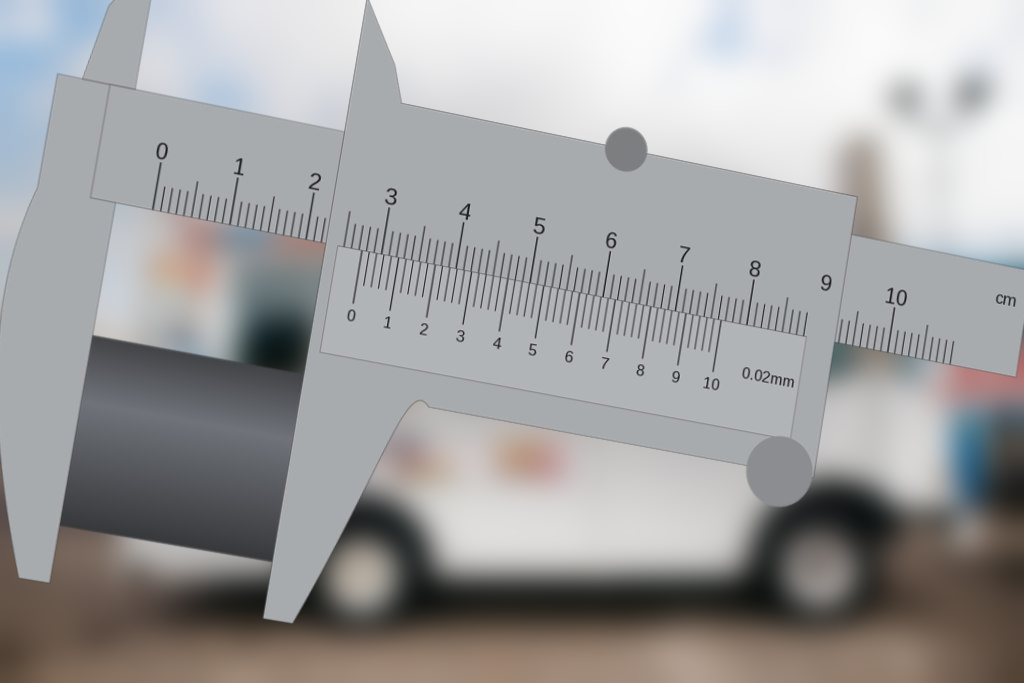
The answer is 27.4 mm
